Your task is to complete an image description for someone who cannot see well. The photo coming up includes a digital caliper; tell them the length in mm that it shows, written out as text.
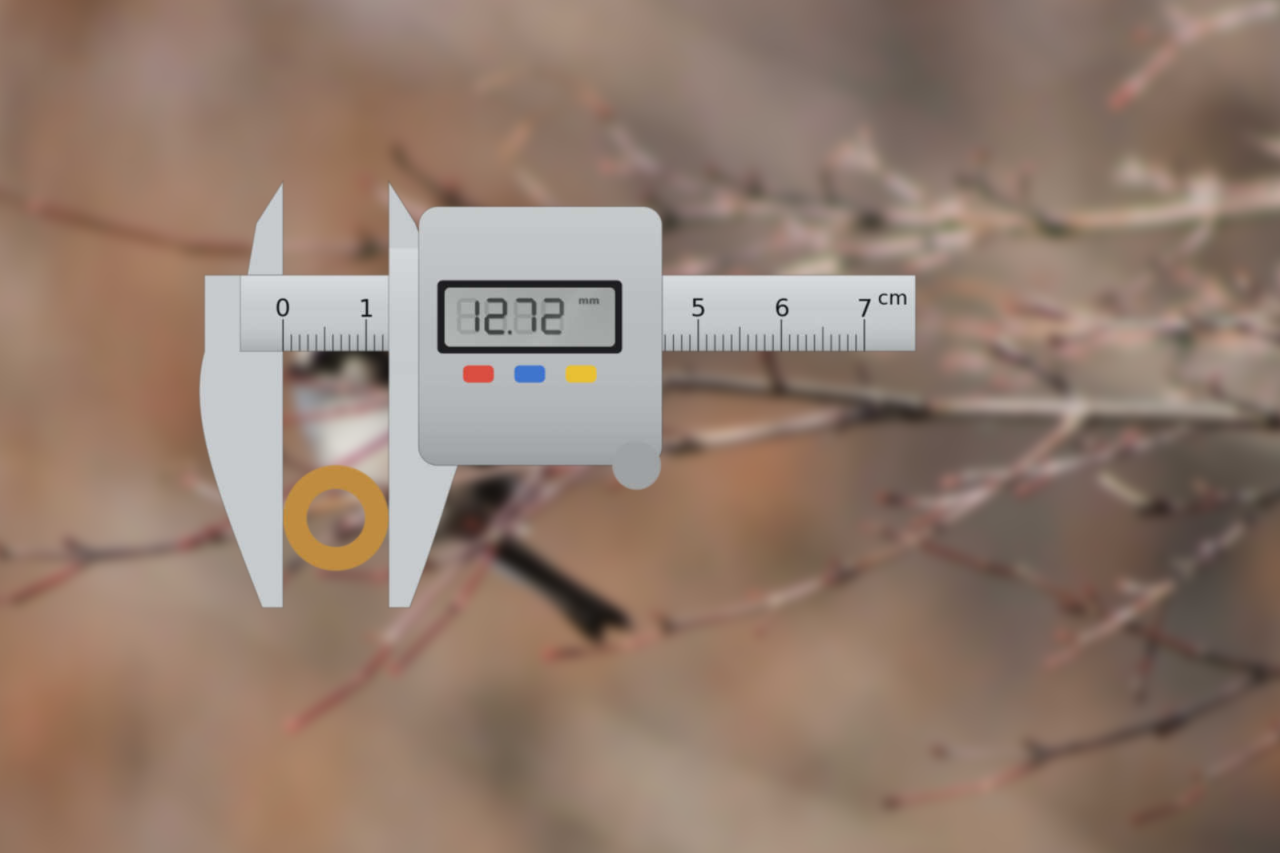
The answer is 12.72 mm
